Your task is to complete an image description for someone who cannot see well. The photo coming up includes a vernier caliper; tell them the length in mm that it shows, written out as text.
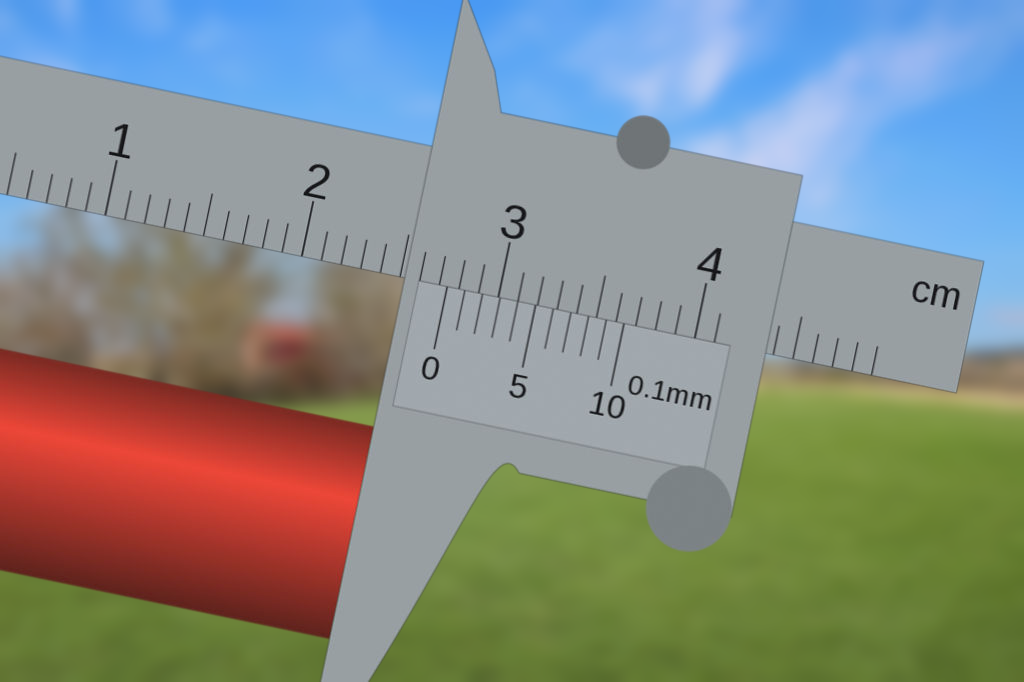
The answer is 27.4 mm
